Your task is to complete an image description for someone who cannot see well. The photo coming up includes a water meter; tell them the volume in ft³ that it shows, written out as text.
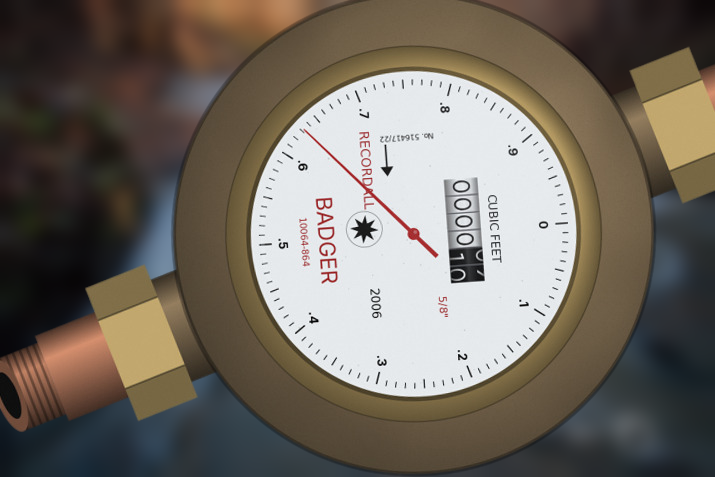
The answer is 9.63 ft³
